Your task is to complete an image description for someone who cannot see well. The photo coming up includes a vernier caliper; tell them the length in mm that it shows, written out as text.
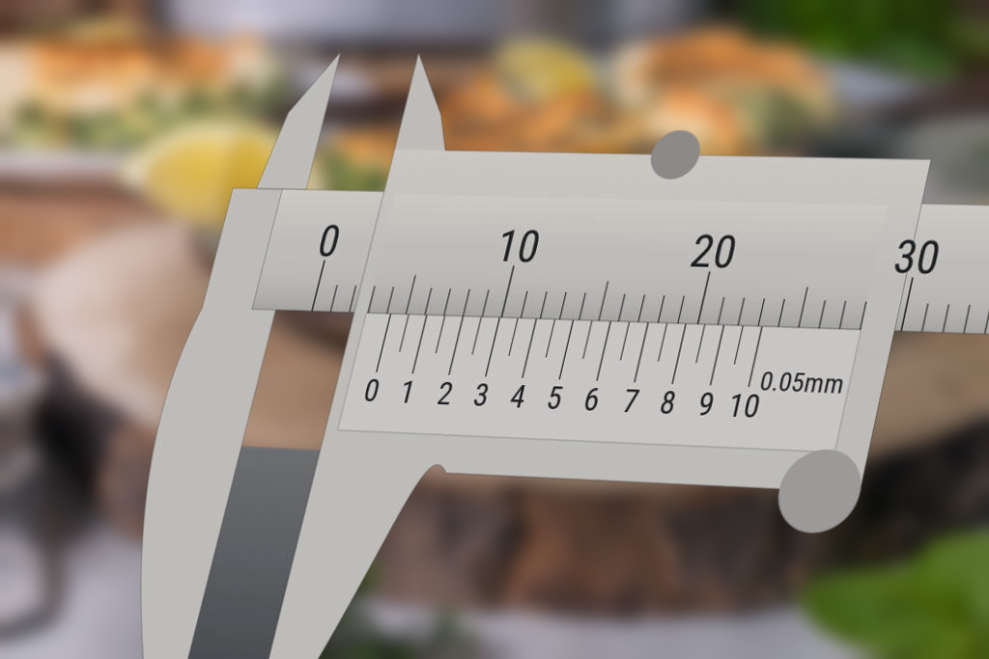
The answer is 4.2 mm
